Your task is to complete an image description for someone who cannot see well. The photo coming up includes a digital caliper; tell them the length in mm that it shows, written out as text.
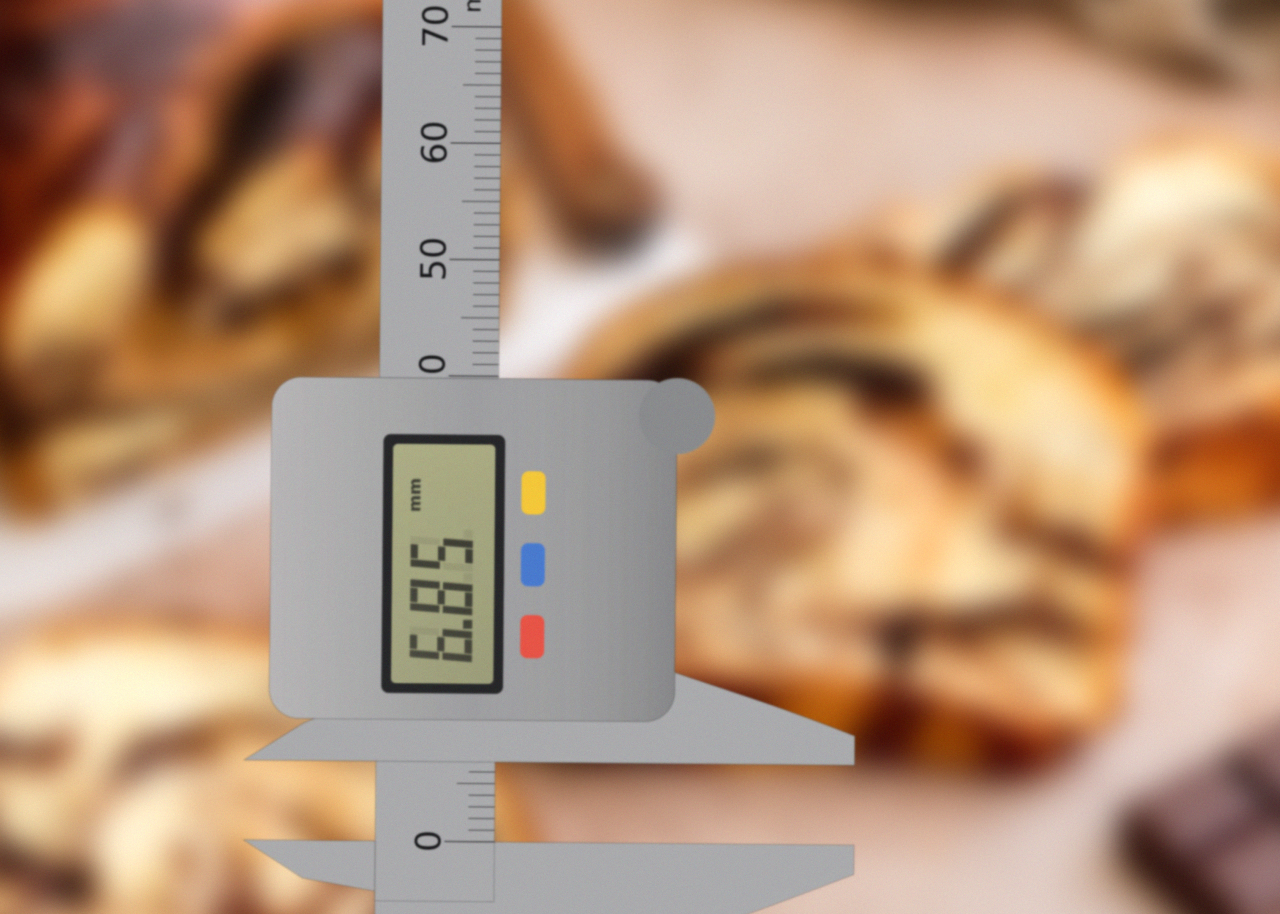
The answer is 6.85 mm
